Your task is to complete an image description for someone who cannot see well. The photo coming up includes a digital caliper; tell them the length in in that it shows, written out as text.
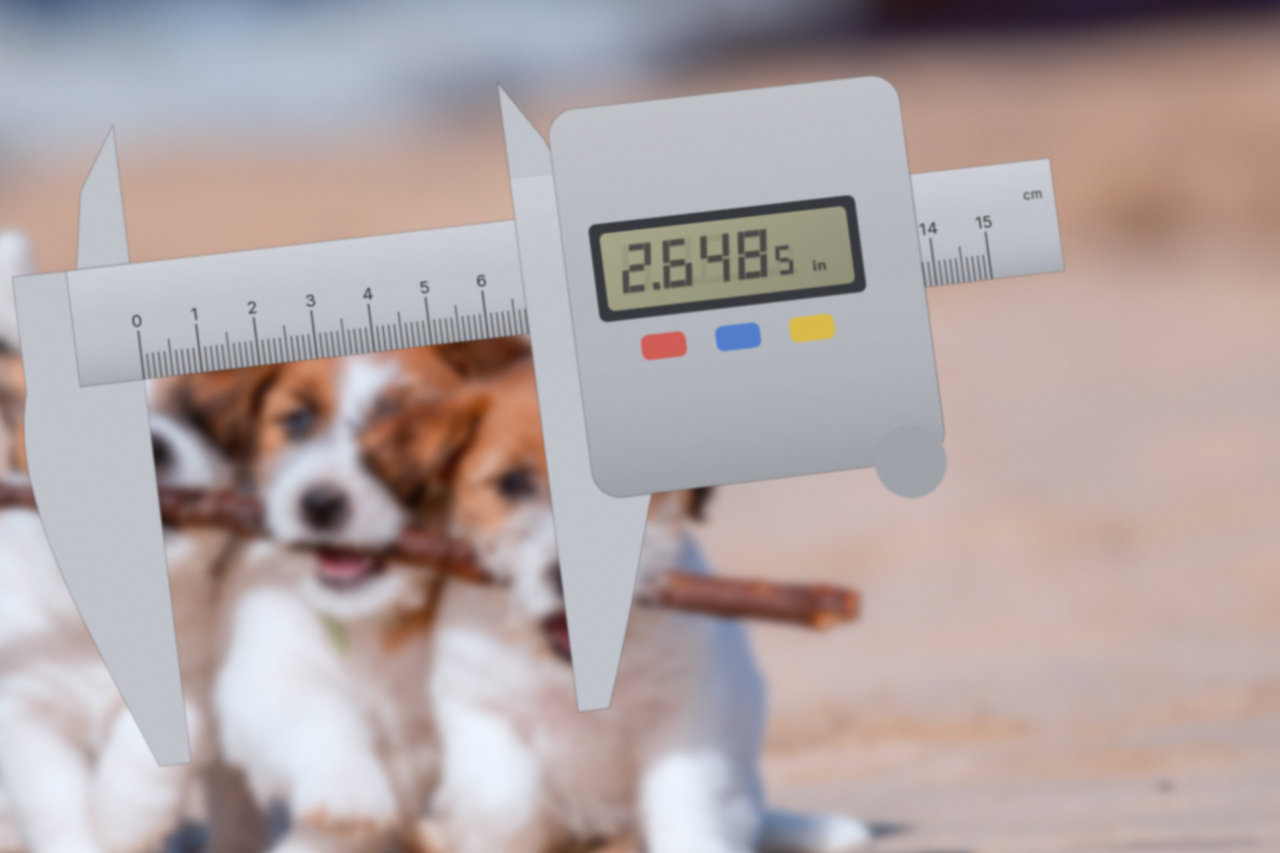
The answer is 2.6485 in
